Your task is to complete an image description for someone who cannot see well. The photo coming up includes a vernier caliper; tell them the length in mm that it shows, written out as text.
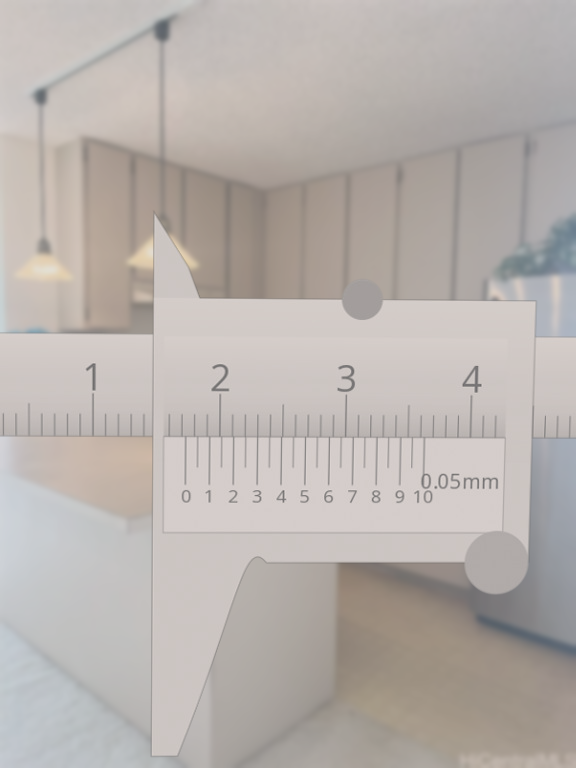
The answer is 17.3 mm
